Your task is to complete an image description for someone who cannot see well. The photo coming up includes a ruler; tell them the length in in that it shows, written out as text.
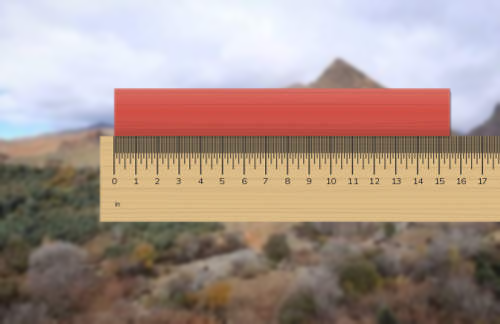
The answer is 15.5 in
